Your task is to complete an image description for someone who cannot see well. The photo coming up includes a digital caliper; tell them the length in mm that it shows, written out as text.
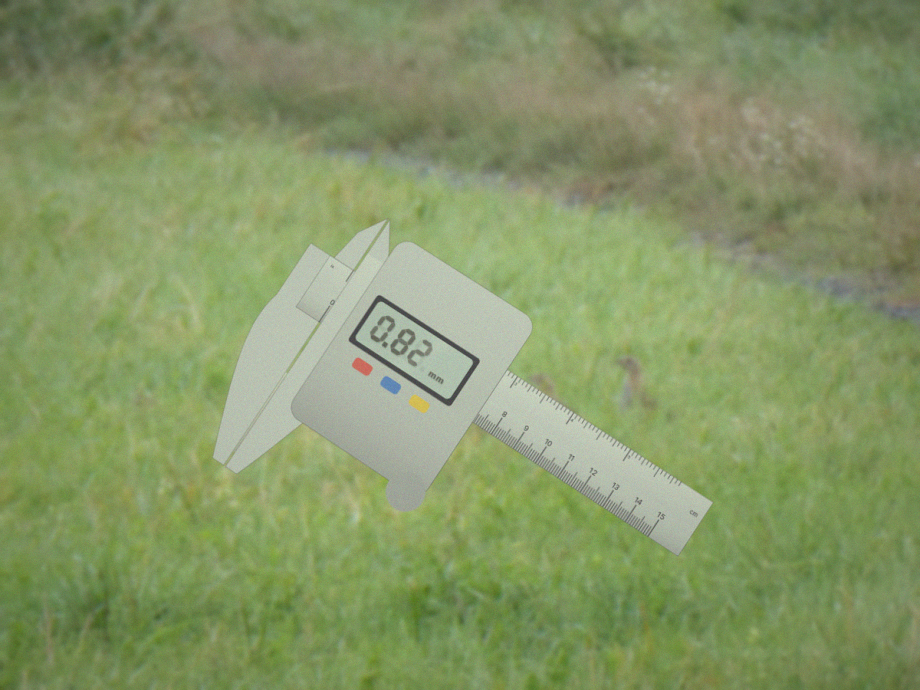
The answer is 0.82 mm
